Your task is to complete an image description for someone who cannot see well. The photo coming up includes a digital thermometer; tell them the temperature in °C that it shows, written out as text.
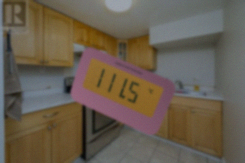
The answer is 111.5 °C
